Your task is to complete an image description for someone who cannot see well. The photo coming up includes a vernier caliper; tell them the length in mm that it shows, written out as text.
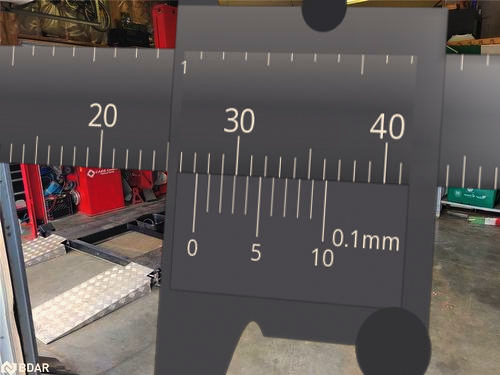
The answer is 27.2 mm
